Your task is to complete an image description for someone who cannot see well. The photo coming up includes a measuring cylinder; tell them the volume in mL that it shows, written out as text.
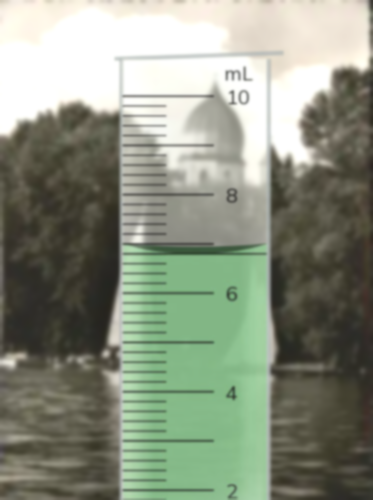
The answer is 6.8 mL
